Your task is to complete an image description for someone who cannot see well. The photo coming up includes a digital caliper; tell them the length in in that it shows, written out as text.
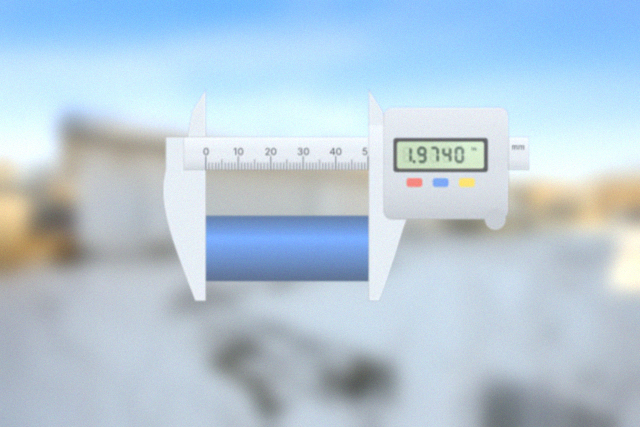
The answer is 1.9740 in
